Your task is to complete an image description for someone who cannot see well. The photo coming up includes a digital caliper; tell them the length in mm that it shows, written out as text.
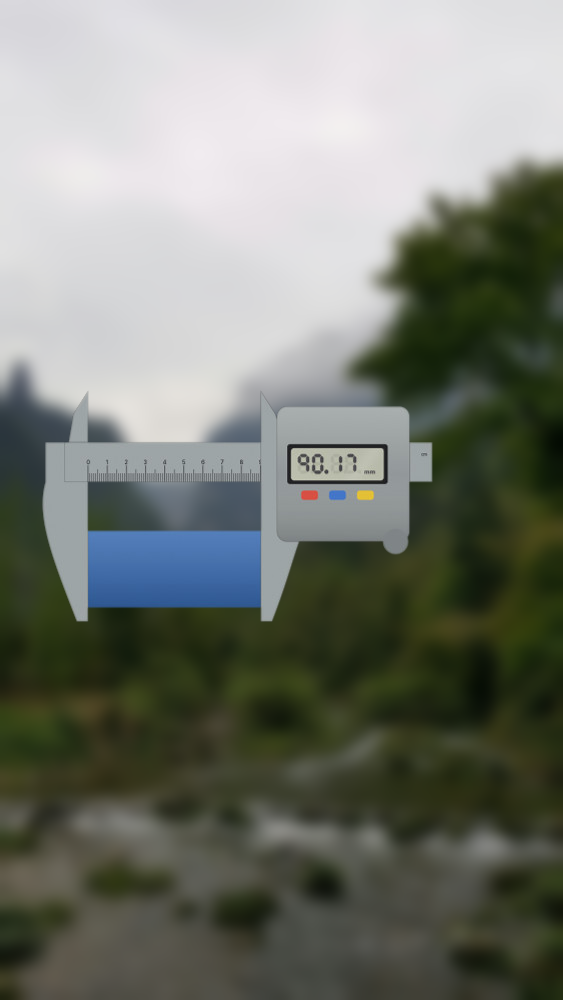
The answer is 90.17 mm
